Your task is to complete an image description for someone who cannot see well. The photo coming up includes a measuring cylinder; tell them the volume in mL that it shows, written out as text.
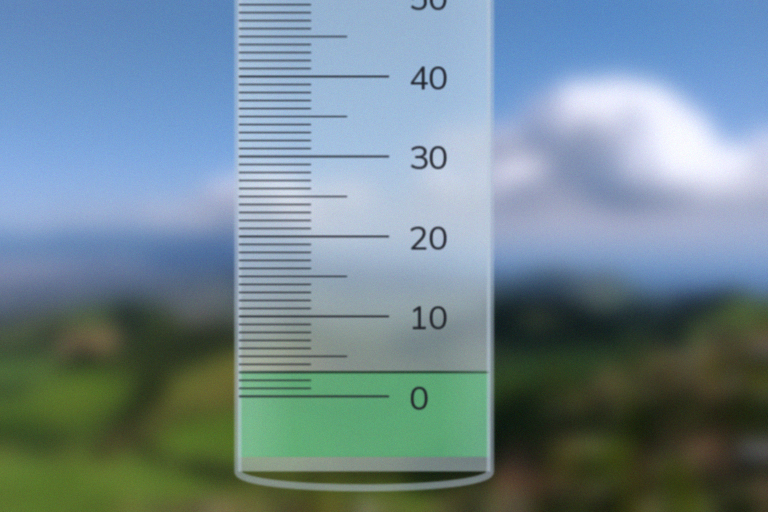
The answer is 3 mL
